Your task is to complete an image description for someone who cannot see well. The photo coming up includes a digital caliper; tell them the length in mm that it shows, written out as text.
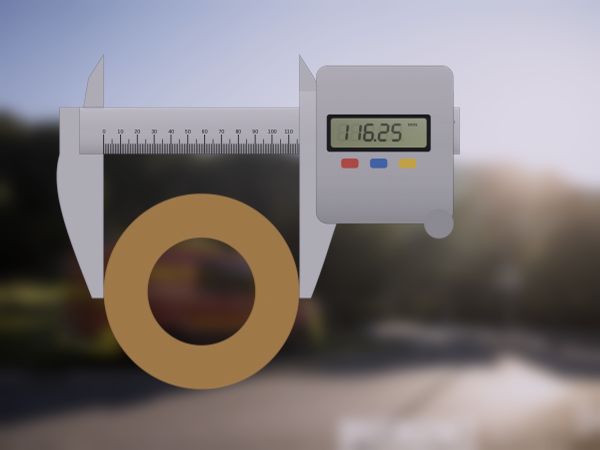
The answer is 116.25 mm
